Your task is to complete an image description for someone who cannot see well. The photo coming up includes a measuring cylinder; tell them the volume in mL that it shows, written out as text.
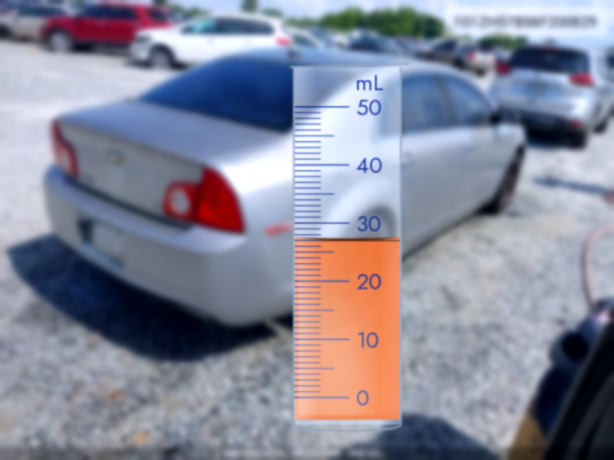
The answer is 27 mL
